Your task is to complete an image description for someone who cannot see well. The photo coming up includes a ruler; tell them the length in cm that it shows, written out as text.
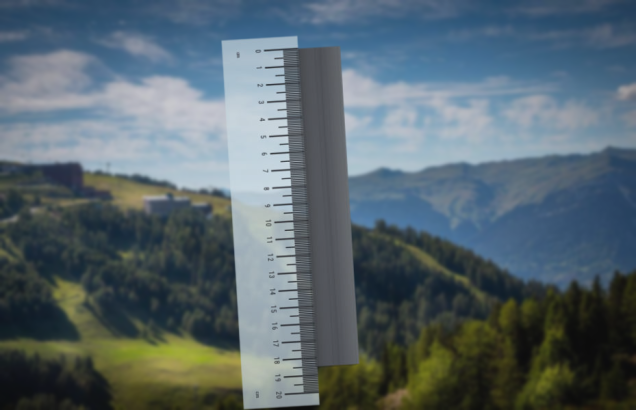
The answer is 18.5 cm
